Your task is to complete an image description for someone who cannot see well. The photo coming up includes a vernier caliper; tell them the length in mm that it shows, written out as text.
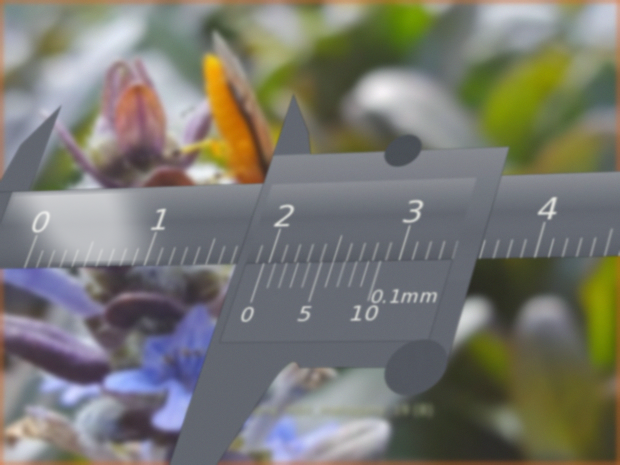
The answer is 19.6 mm
